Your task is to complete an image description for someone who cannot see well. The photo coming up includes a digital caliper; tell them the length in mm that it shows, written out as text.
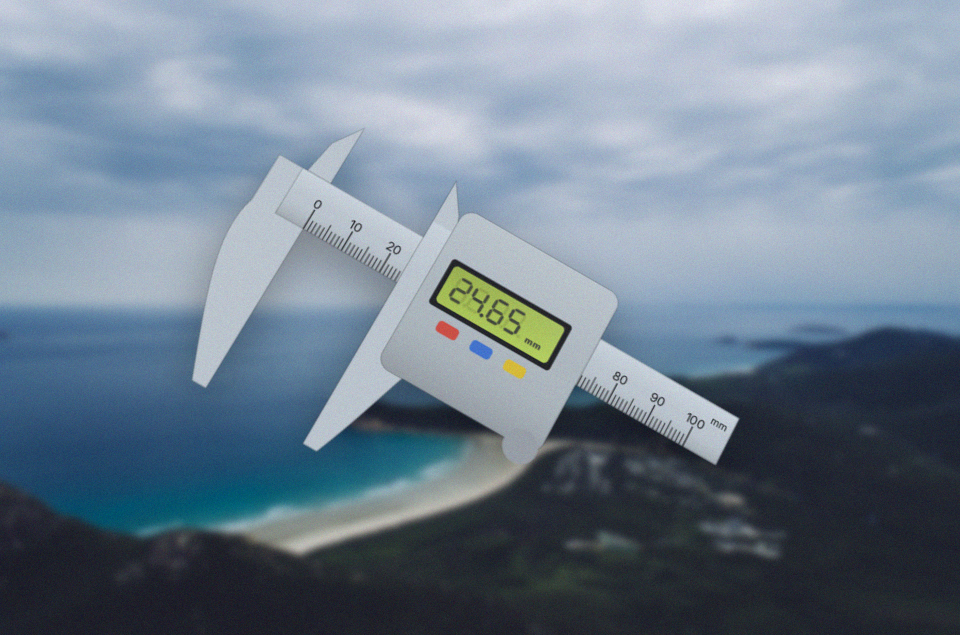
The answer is 24.65 mm
